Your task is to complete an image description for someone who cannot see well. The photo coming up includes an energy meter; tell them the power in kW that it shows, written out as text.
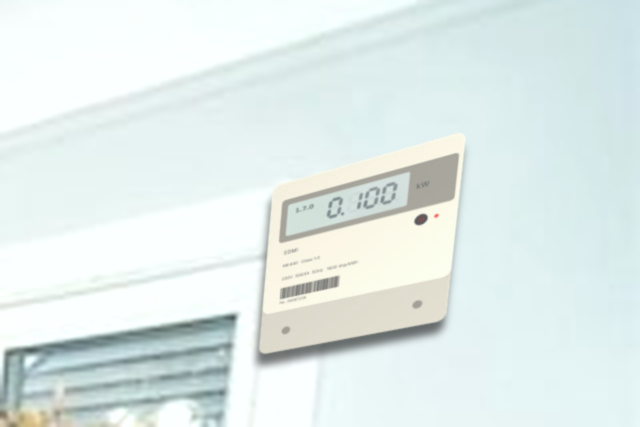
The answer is 0.100 kW
